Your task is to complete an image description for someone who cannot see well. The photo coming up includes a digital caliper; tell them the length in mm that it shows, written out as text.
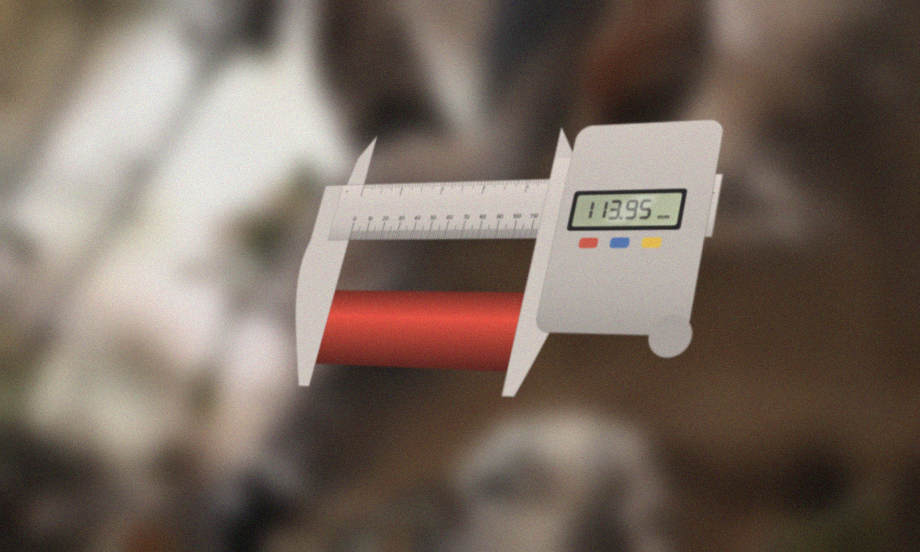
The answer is 113.95 mm
